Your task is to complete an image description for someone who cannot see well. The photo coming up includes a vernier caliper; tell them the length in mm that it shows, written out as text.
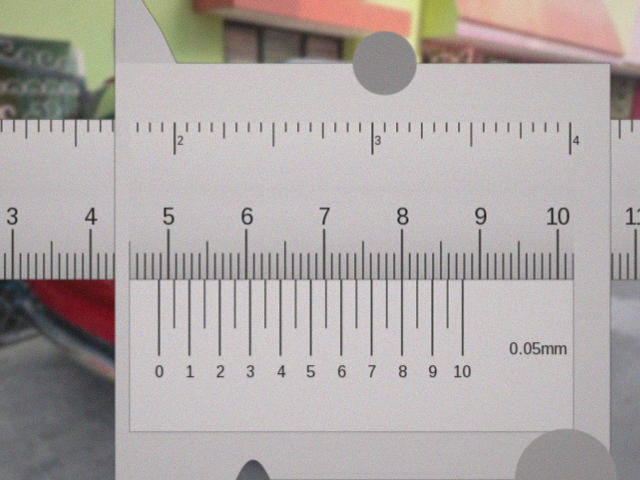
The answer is 48.8 mm
